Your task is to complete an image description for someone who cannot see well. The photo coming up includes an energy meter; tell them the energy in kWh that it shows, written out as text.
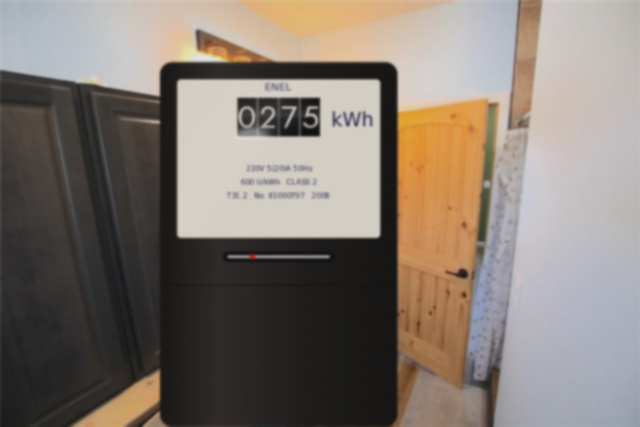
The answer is 275 kWh
